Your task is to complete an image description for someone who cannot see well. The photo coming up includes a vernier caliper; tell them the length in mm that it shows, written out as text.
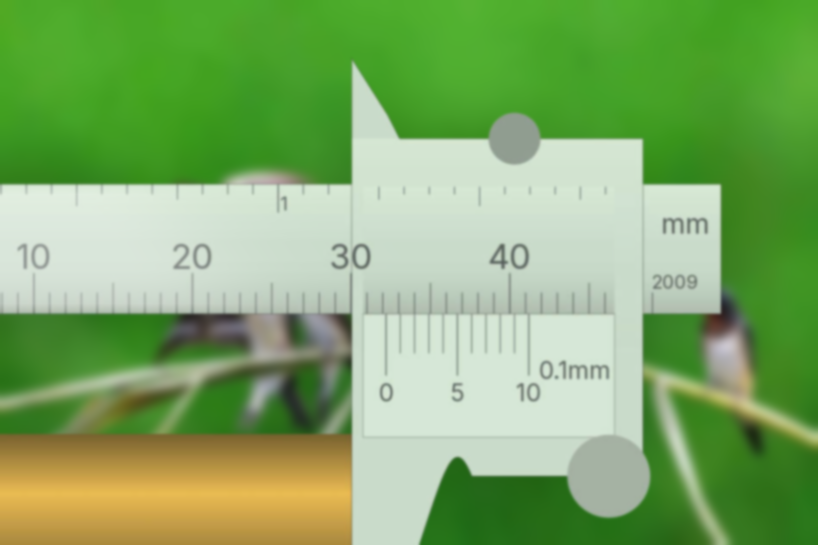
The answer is 32.2 mm
